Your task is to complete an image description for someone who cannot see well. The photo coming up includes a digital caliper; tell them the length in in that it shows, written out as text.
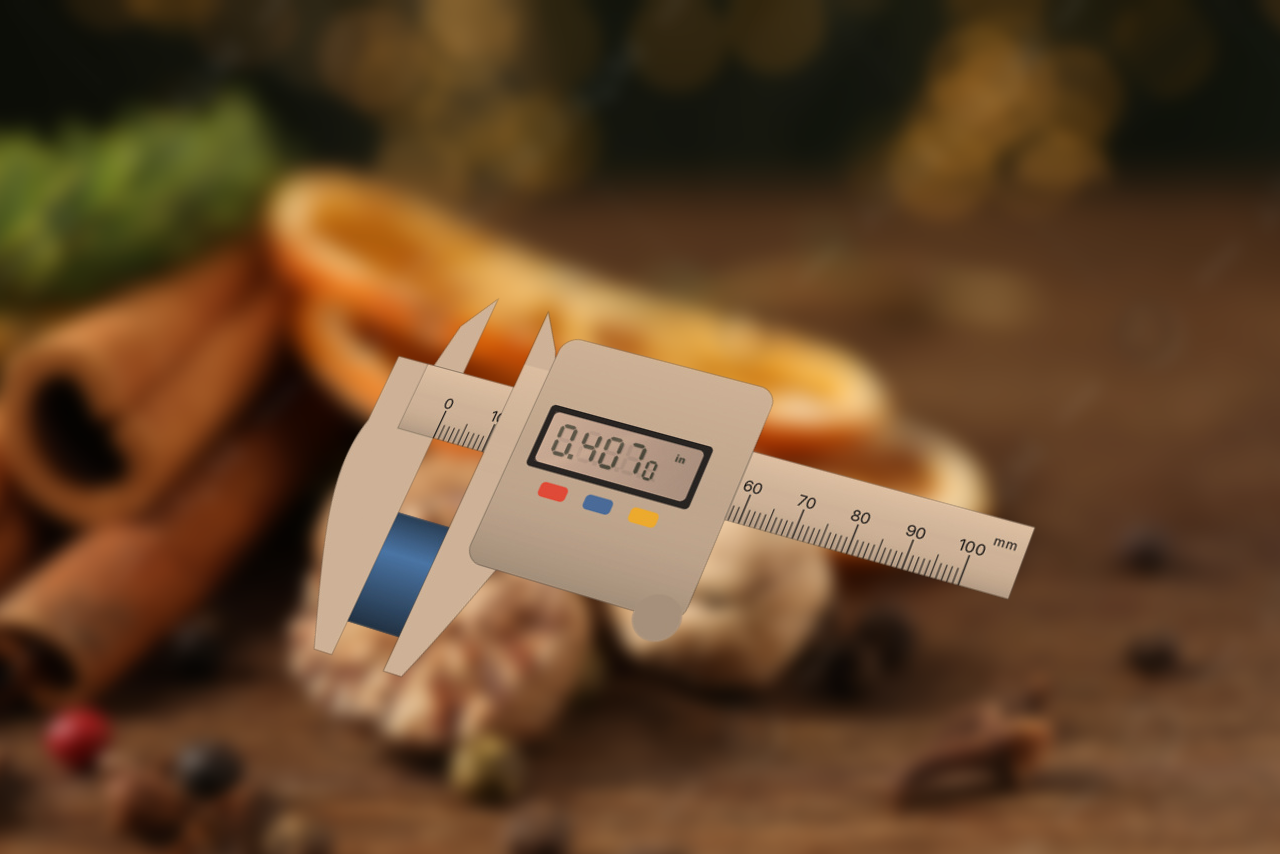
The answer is 0.4070 in
